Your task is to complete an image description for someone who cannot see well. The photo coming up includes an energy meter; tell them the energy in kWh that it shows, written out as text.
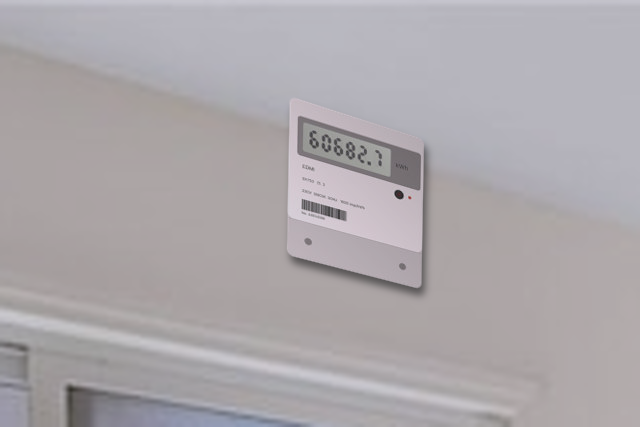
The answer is 60682.7 kWh
